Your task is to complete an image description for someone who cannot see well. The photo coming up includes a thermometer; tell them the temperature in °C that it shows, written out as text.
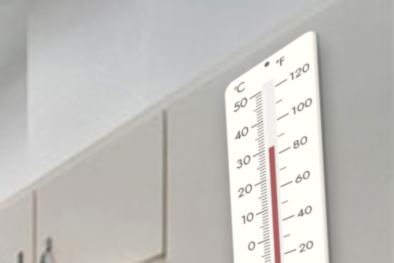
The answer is 30 °C
